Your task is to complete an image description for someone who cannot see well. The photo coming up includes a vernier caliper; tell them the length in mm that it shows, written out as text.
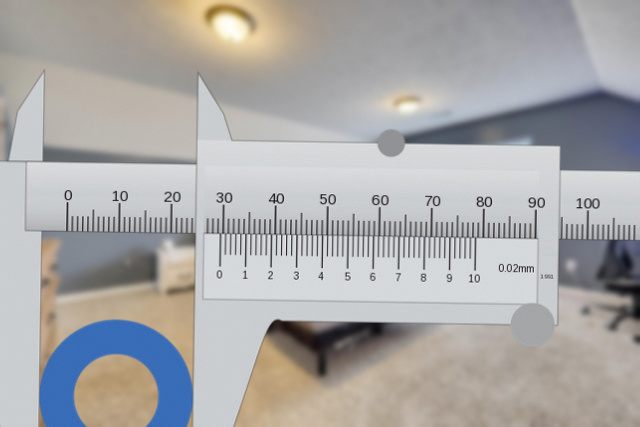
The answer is 29.5 mm
